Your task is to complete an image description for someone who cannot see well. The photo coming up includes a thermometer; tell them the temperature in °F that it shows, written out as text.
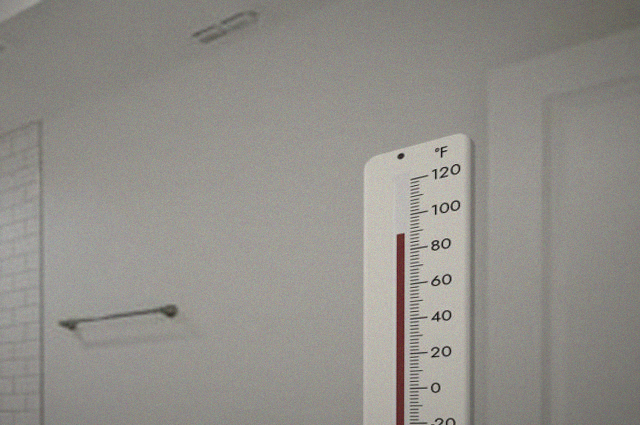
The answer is 90 °F
